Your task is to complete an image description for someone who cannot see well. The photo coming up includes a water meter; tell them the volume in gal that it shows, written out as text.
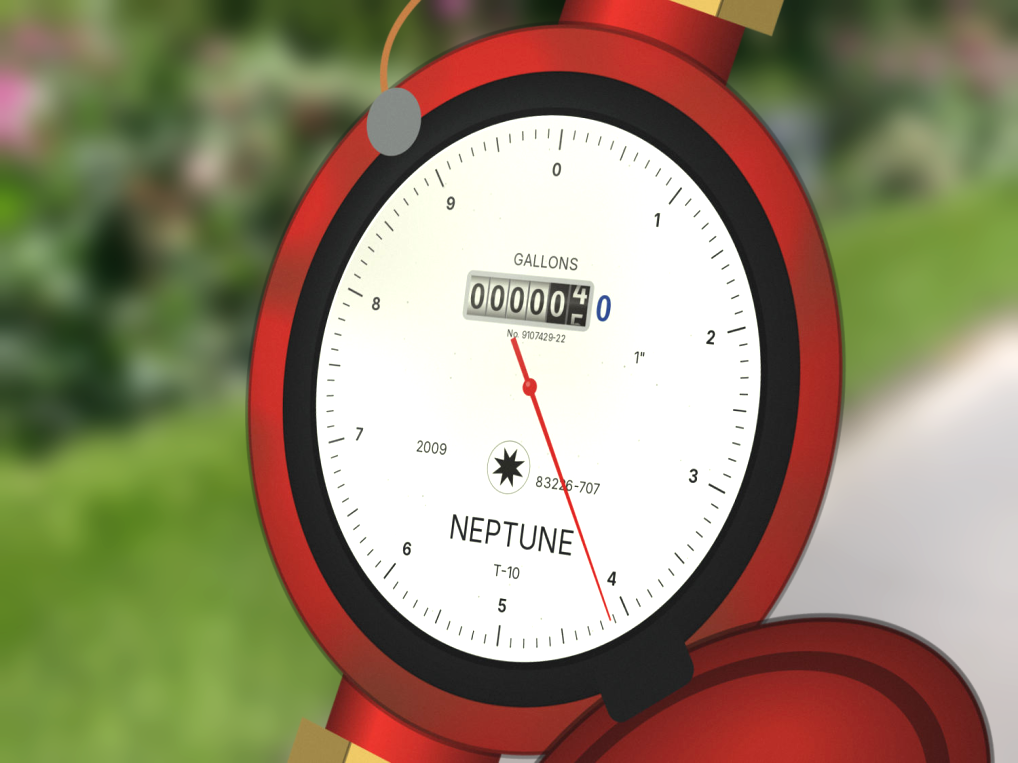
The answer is 44.1 gal
